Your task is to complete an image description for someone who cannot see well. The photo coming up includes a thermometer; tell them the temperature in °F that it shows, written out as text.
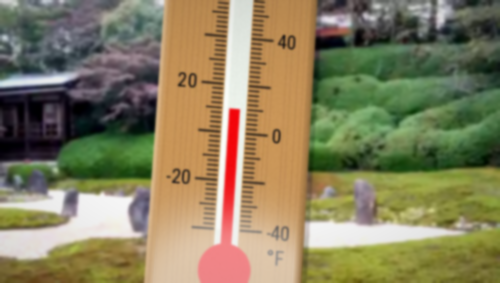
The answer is 10 °F
